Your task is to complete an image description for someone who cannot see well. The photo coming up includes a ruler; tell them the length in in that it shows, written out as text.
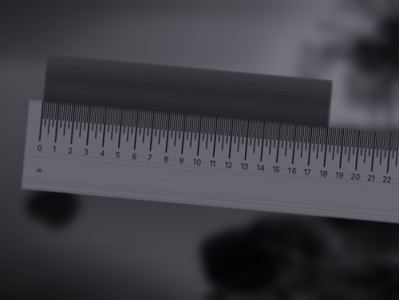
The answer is 18 in
